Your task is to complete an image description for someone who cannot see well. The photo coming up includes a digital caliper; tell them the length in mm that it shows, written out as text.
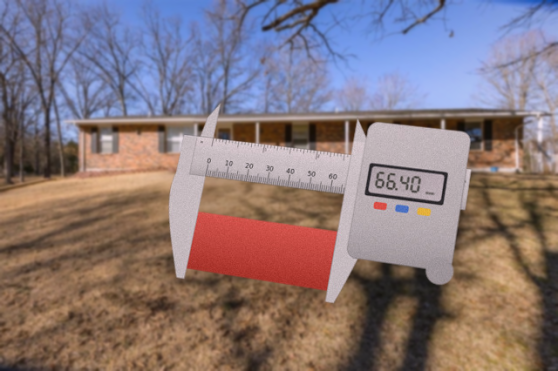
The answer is 66.40 mm
